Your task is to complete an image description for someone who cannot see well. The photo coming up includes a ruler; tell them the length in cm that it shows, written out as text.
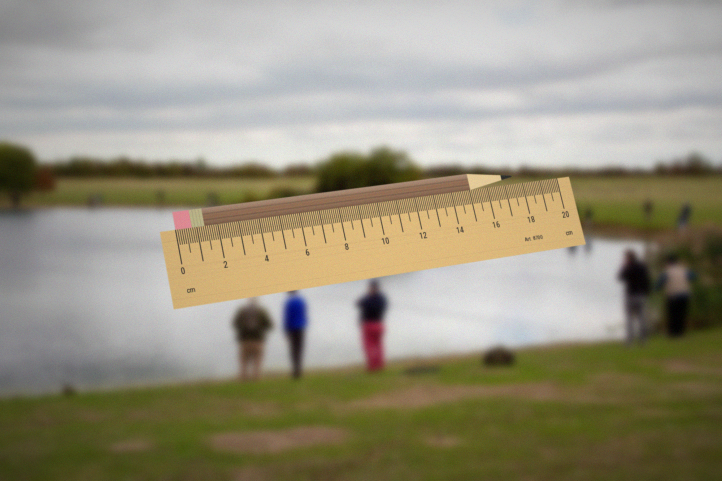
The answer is 17.5 cm
